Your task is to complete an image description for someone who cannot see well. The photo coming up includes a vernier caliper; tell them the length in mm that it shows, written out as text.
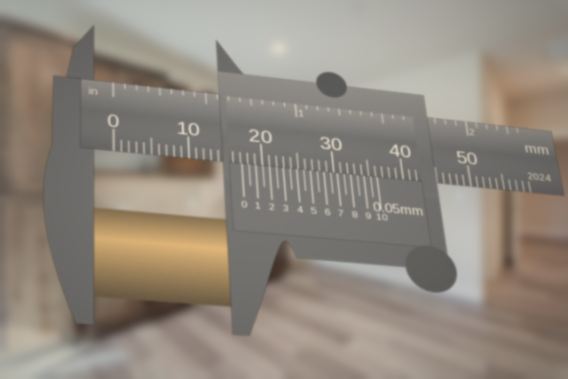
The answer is 17.2 mm
